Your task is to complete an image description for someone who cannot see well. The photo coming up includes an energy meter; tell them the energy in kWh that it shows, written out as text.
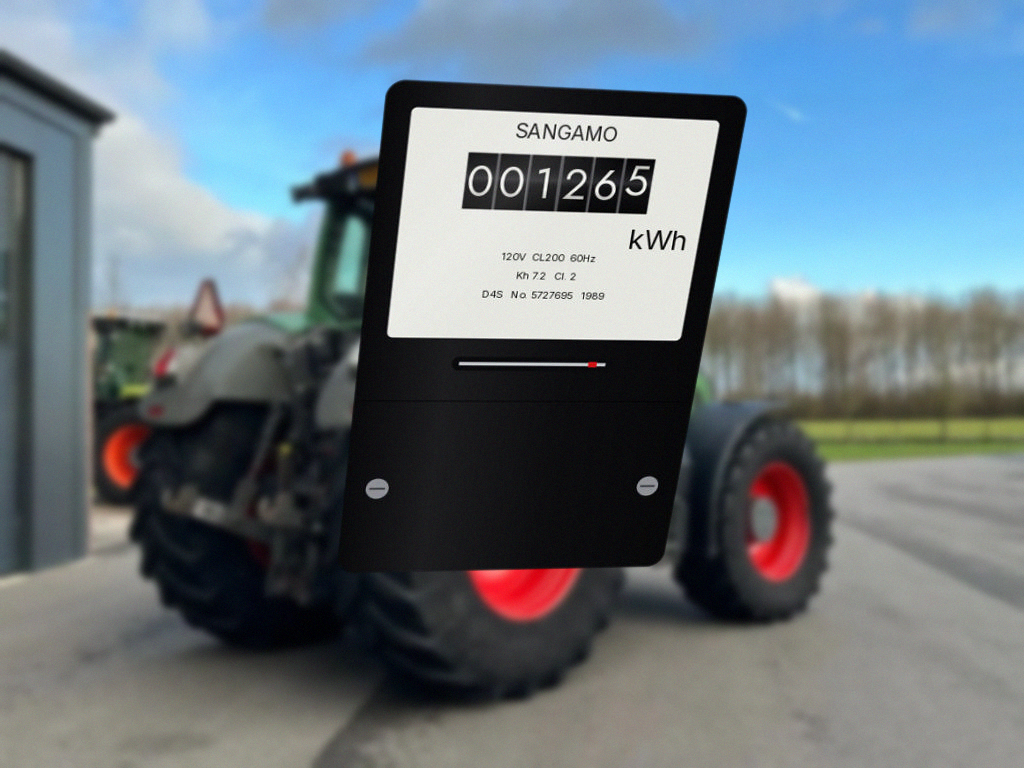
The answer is 1265 kWh
